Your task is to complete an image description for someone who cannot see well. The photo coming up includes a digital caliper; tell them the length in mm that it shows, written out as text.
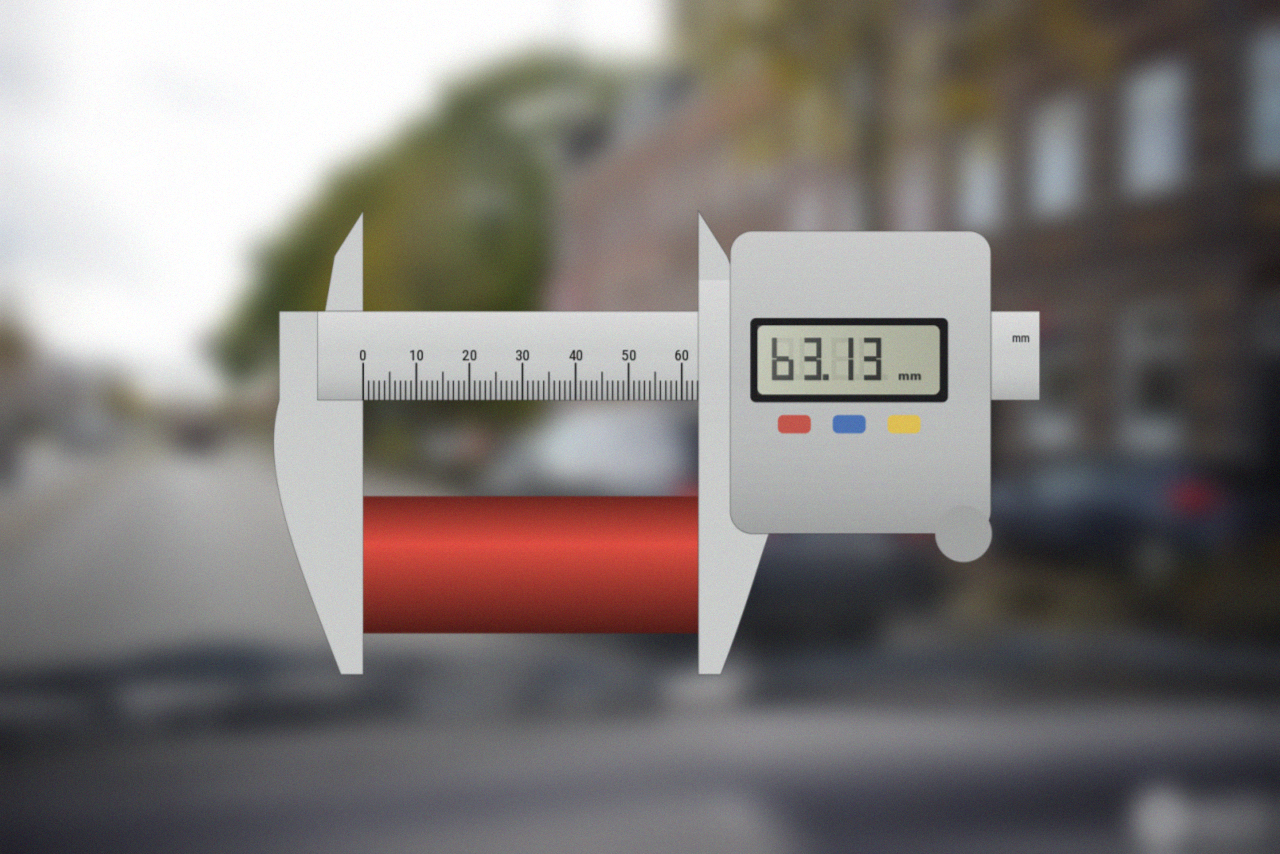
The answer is 63.13 mm
